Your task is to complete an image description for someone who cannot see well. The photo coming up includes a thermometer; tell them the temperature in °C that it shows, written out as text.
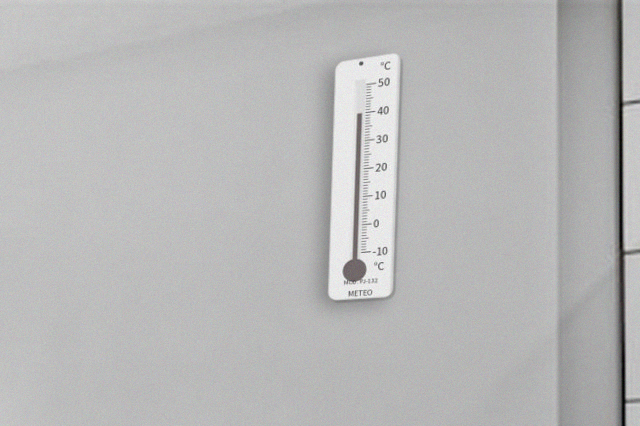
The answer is 40 °C
